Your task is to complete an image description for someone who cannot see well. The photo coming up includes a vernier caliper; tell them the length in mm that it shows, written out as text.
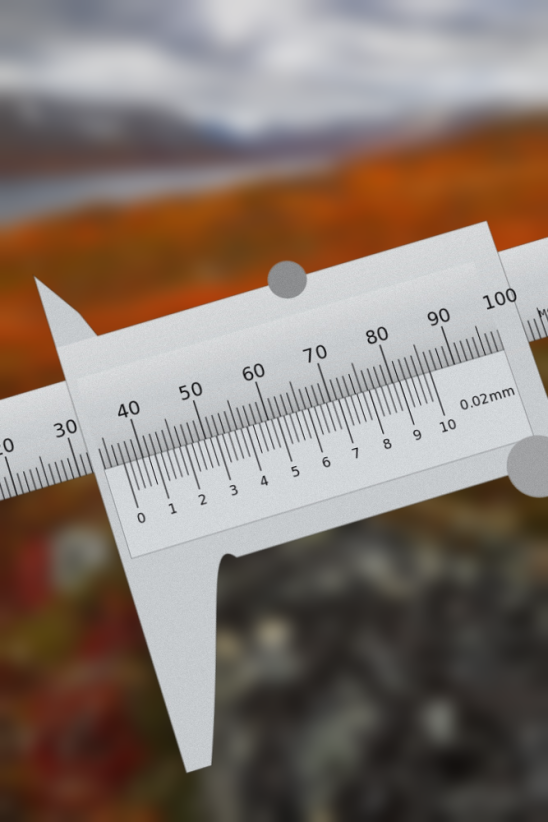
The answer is 37.0 mm
